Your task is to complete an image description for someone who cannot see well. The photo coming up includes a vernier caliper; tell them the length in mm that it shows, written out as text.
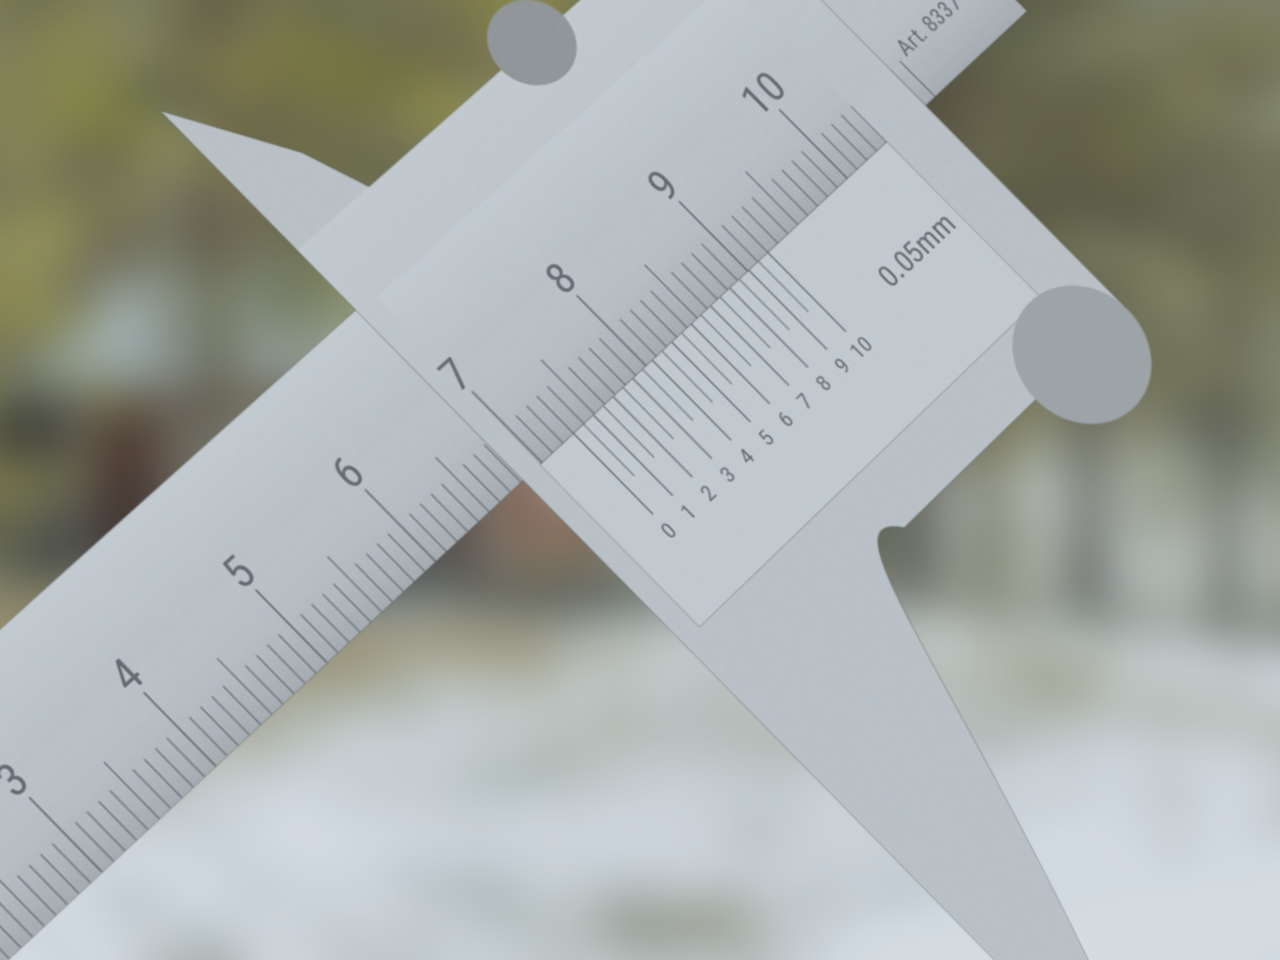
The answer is 73.0 mm
